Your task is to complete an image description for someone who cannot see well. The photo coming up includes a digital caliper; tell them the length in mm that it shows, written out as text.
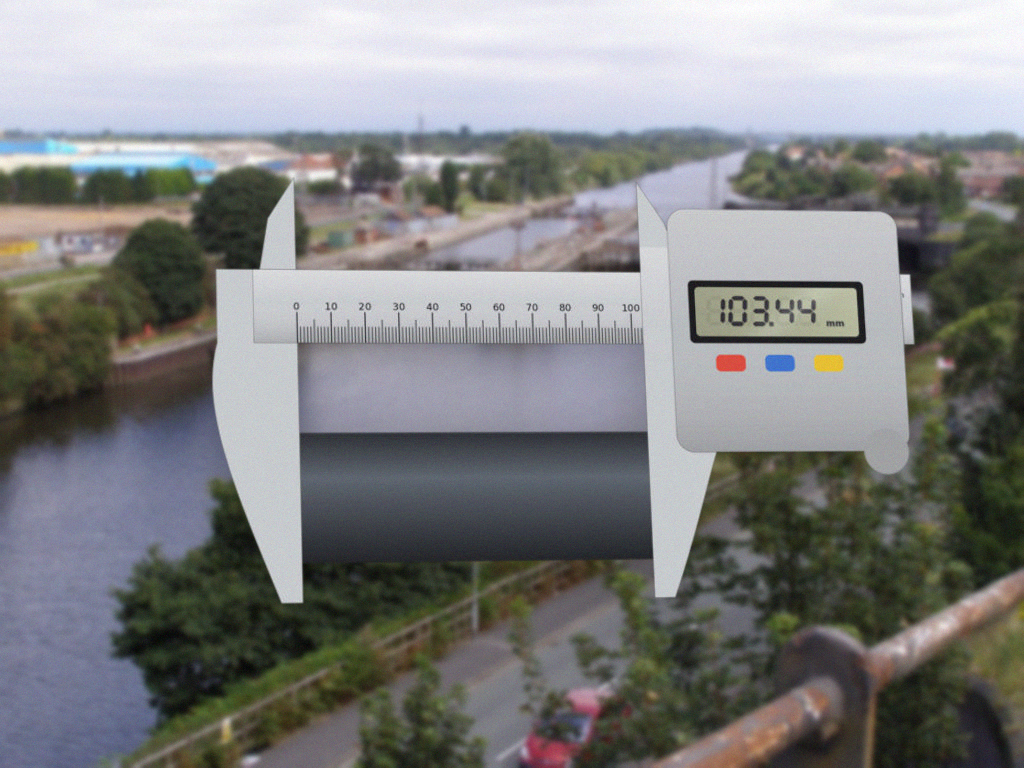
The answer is 103.44 mm
